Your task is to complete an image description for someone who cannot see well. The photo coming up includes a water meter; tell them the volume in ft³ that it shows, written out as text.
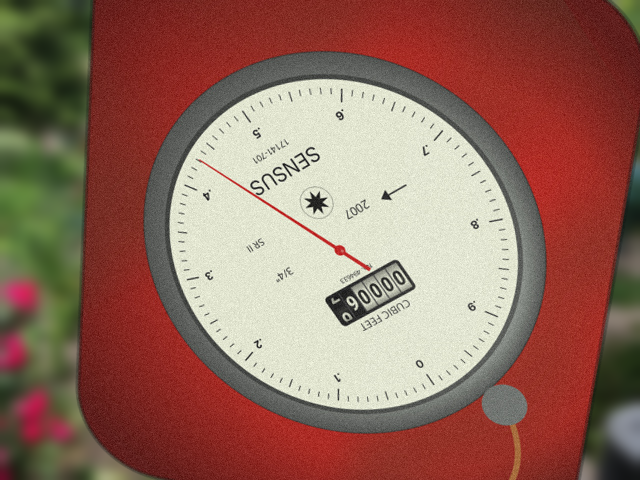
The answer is 66.43 ft³
